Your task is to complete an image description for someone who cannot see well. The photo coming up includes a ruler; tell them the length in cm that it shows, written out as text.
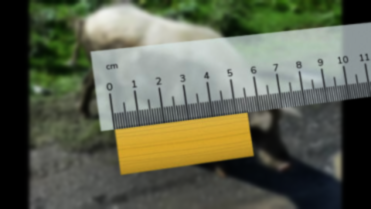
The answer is 5.5 cm
